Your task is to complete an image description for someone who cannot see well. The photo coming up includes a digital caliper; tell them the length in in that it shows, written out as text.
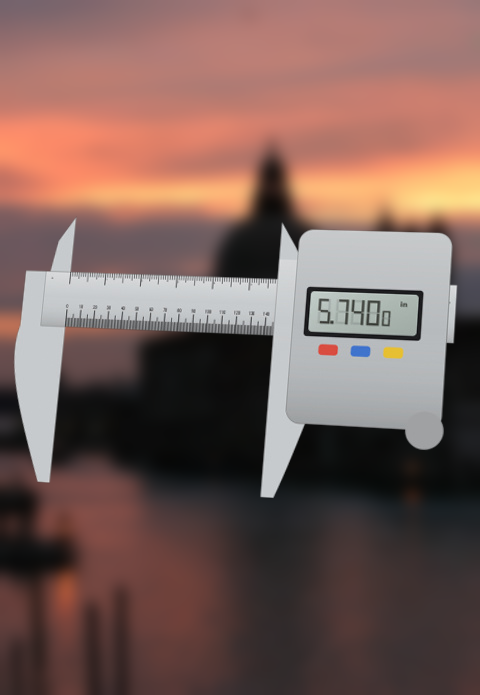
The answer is 5.7400 in
